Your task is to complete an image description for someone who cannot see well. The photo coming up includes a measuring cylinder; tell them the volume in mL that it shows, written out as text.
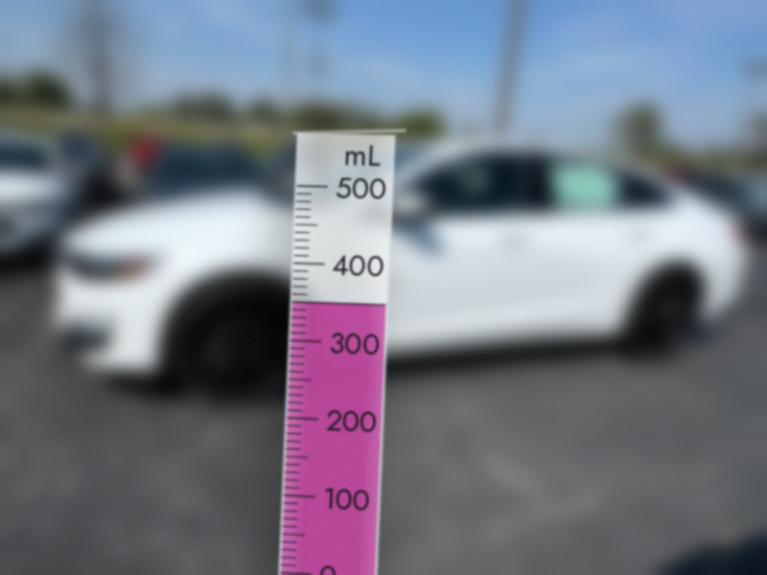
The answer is 350 mL
